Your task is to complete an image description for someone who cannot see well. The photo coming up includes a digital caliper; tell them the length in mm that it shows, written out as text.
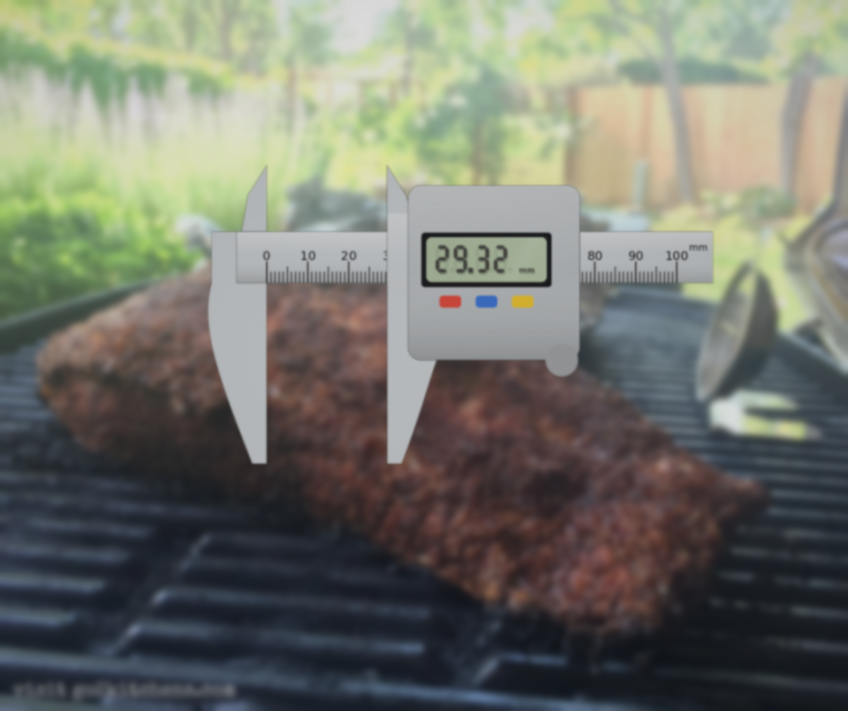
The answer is 29.32 mm
